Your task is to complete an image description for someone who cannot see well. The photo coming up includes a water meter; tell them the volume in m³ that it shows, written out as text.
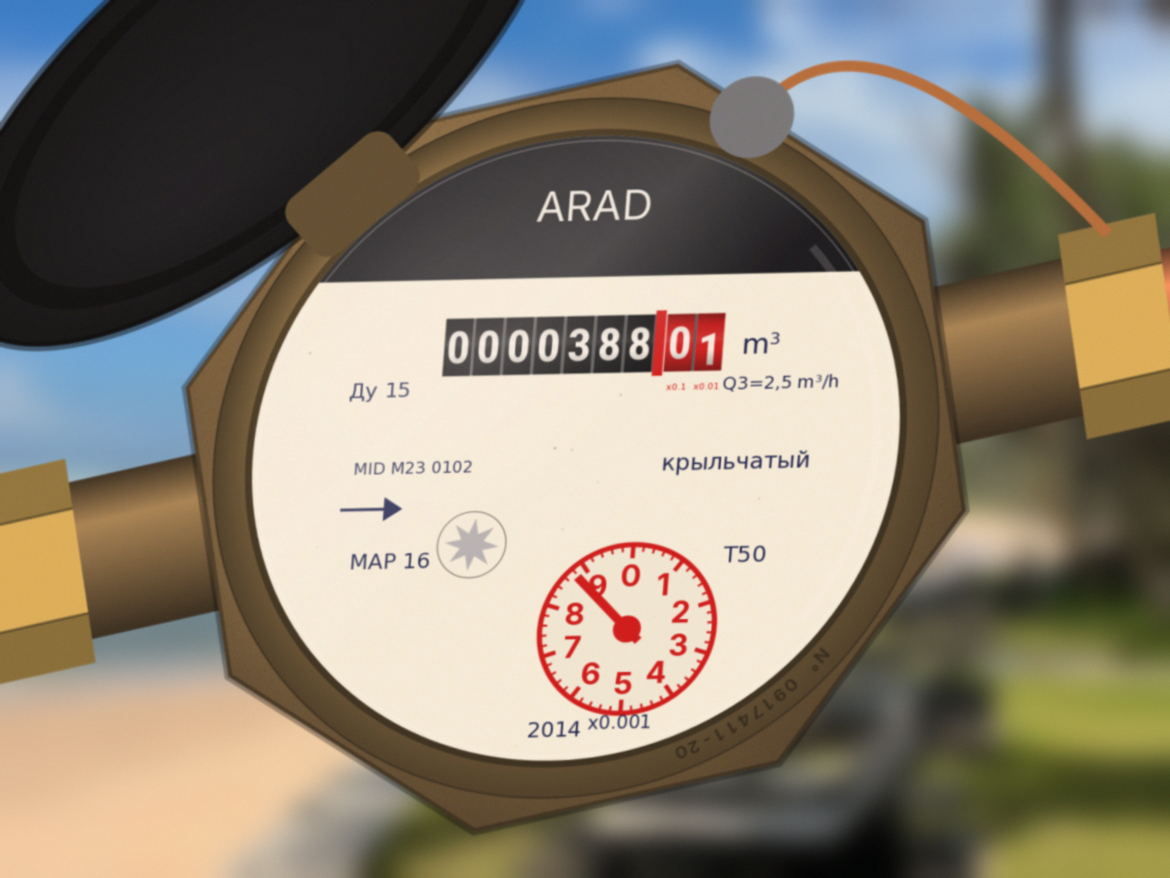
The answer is 388.008 m³
